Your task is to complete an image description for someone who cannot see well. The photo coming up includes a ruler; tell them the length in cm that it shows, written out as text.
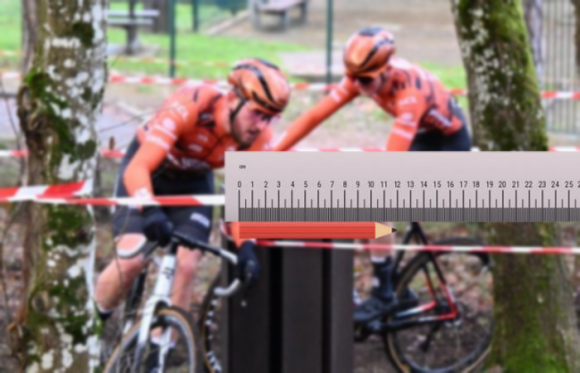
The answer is 12 cm
